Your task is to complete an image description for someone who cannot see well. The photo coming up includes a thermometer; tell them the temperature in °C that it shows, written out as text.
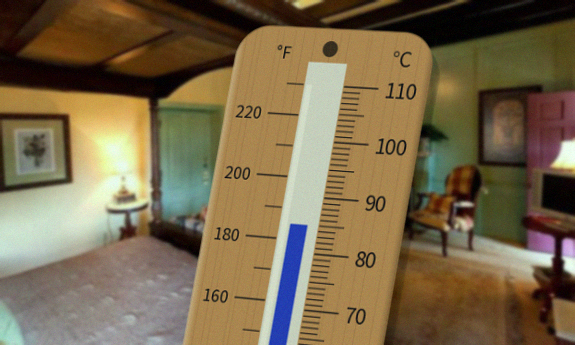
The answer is 85 °C
